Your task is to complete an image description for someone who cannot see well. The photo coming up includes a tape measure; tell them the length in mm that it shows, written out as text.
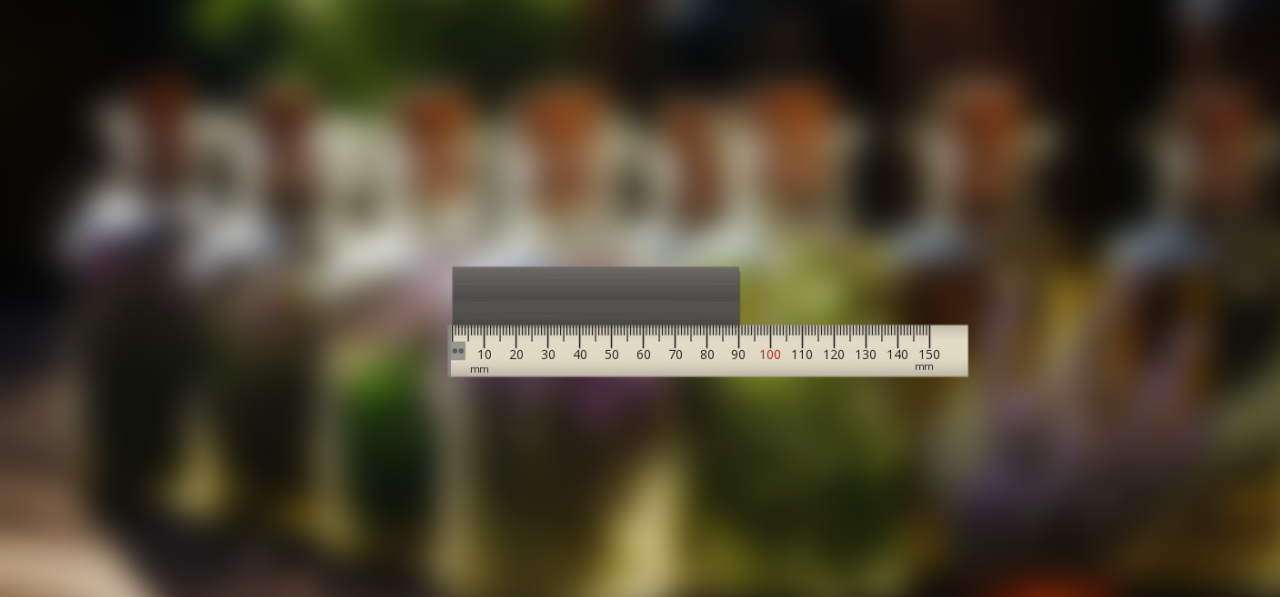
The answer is 90 mm
